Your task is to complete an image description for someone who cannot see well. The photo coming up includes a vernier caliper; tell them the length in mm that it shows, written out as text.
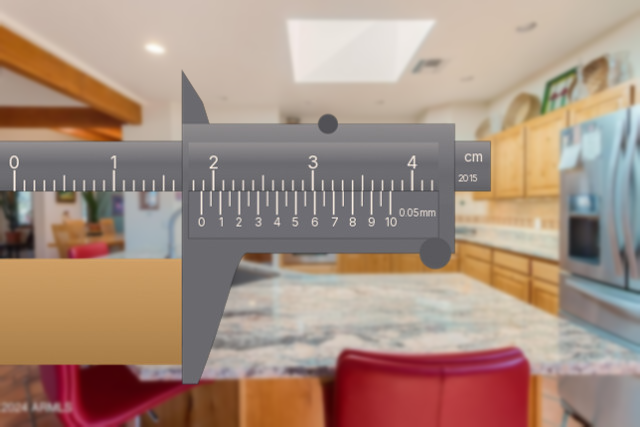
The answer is 18.8 mm
